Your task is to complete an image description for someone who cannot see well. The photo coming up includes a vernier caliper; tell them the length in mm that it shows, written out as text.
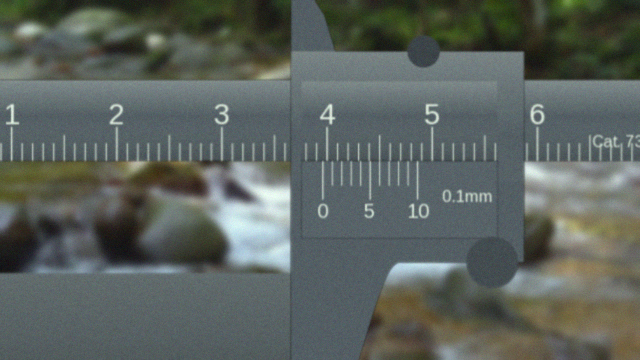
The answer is 39.6 mm
